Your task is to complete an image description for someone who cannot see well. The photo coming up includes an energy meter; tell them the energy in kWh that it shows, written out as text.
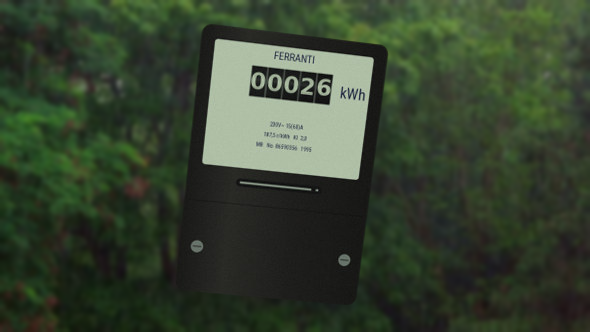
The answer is 26 kWh
